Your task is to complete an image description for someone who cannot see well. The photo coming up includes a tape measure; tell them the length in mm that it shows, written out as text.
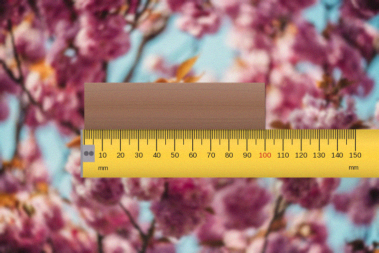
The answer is 100 mm
